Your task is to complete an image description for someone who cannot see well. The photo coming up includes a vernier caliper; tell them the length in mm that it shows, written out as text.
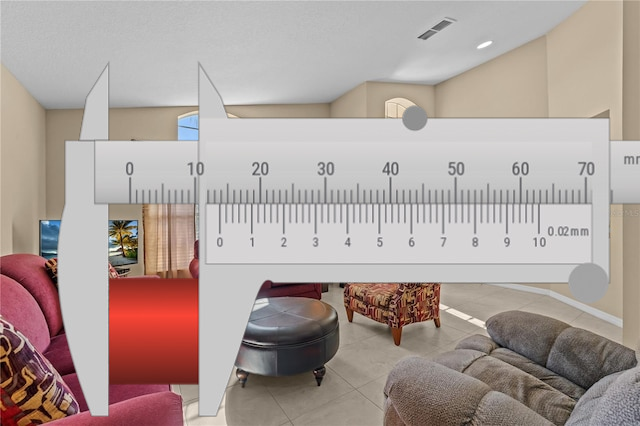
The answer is 13.8 mm
